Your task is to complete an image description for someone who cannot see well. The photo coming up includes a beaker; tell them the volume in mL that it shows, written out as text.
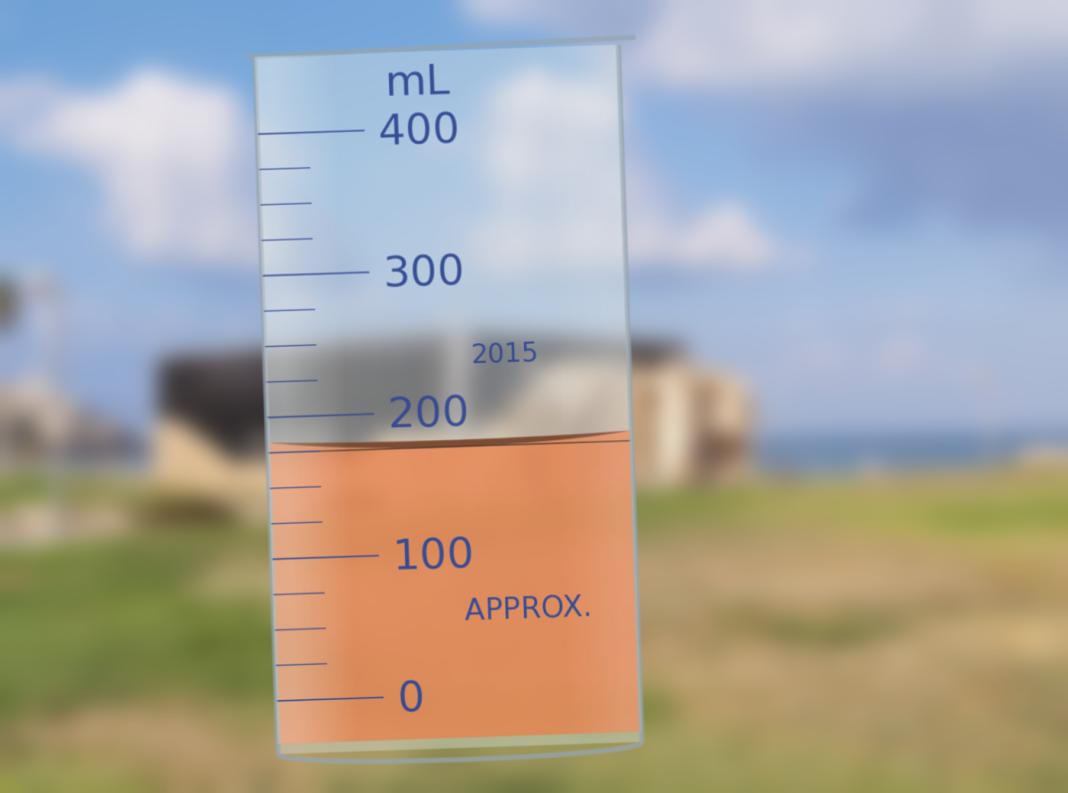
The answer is 175 mL
